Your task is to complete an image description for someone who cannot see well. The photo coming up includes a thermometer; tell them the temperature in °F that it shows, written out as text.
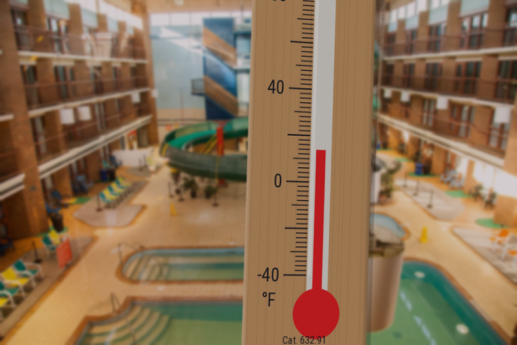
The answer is 14 °F
